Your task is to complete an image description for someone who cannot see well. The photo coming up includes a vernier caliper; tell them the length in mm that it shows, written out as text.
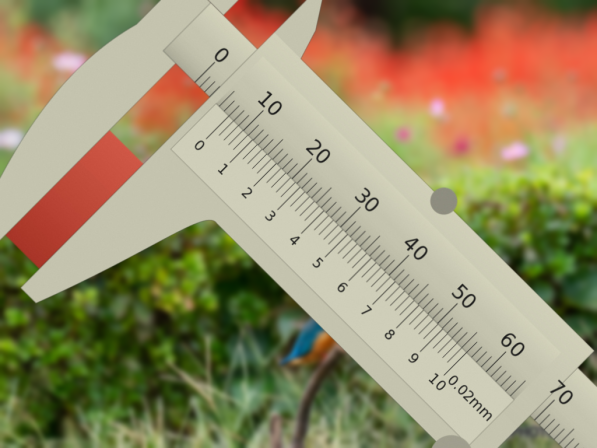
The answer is 7.0 mm
